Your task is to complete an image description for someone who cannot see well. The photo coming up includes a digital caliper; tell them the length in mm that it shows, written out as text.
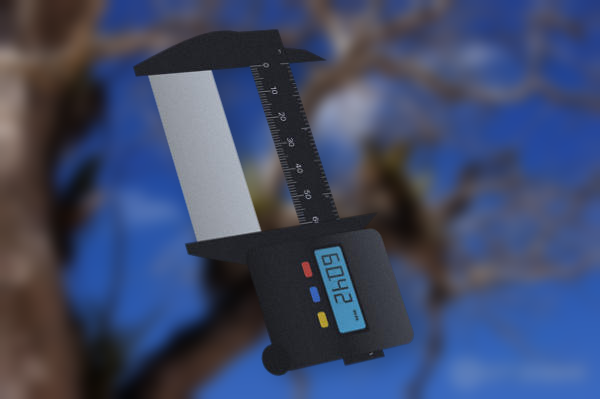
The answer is 60.42 mm
